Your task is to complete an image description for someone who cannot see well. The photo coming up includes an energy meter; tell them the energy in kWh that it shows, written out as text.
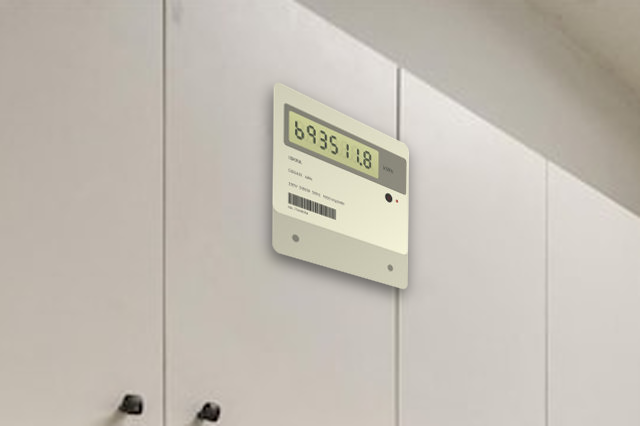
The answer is 693511.8 kWh
